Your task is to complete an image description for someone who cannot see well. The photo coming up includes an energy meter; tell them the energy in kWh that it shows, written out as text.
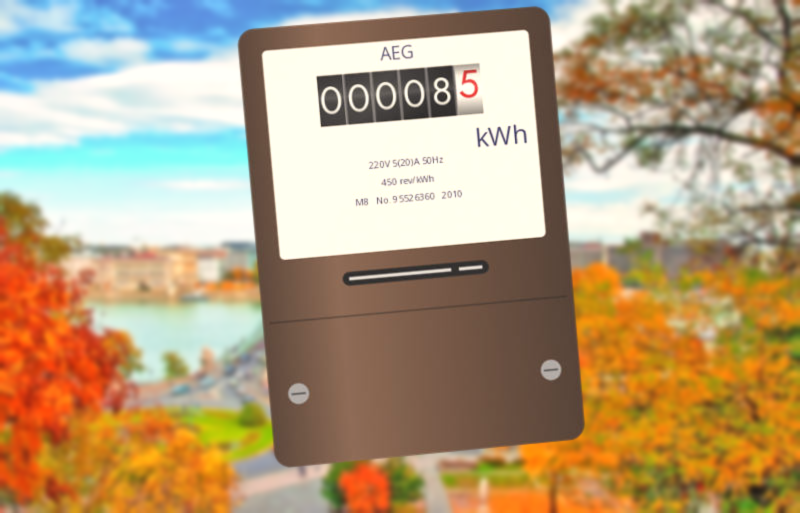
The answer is 8.5 kWh
